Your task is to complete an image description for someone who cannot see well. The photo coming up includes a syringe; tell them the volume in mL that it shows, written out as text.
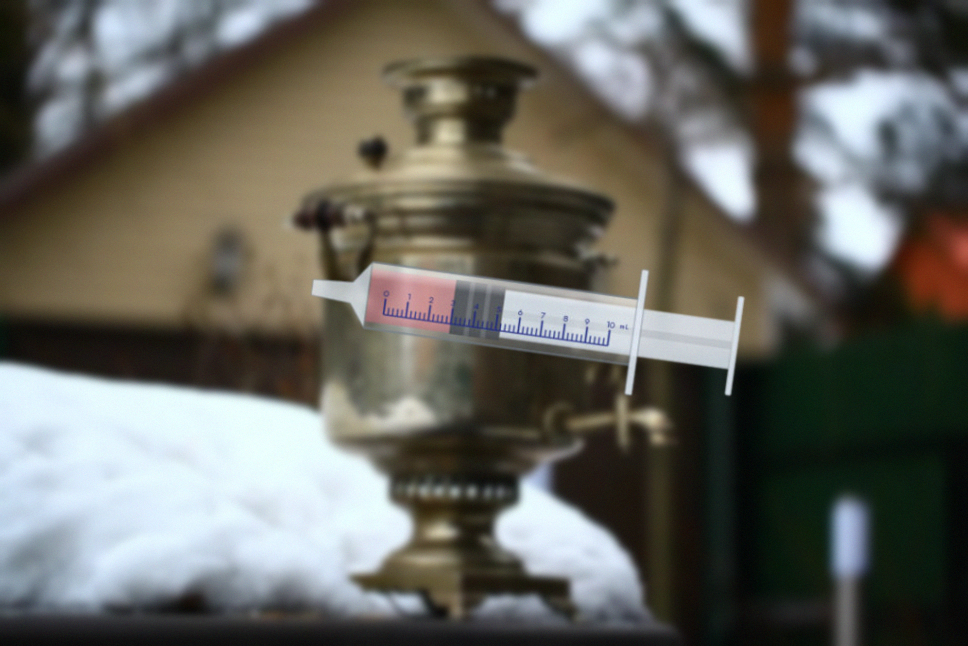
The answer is 3 mL
